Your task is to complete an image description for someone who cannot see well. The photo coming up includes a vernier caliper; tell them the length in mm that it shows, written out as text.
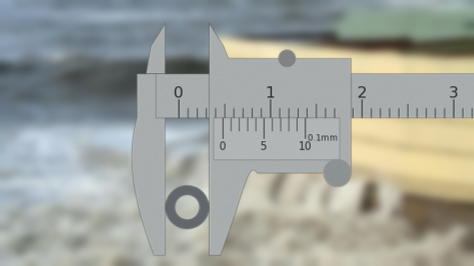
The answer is 4.8 mm
